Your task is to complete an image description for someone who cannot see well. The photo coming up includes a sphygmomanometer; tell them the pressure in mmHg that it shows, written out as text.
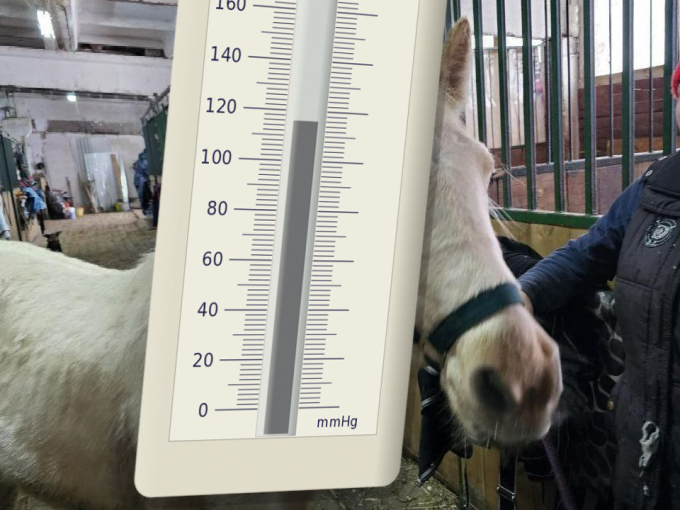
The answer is 116 mmHg
